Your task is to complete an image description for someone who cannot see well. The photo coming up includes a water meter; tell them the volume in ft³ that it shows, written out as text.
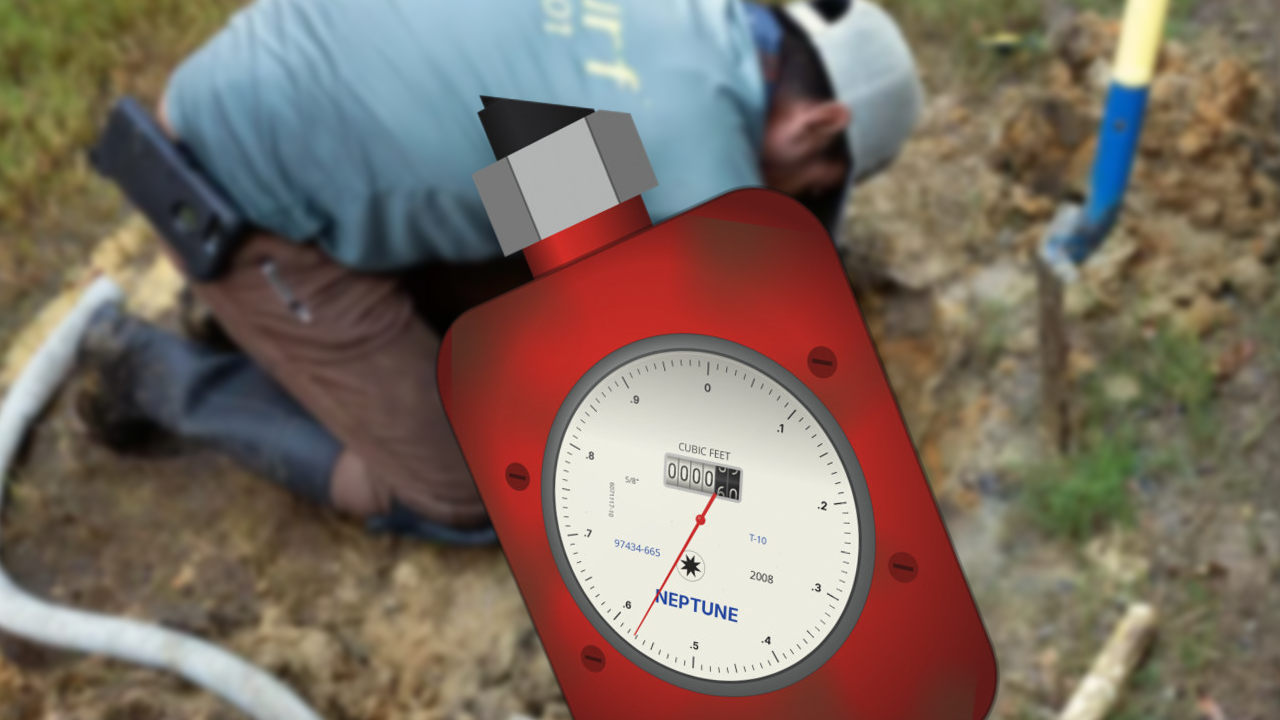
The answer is 59.57 ft³
